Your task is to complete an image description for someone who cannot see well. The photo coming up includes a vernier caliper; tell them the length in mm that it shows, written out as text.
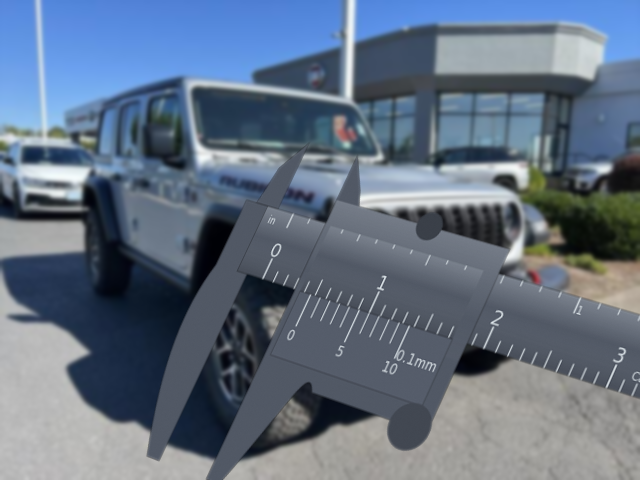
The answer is 4.6 mm
